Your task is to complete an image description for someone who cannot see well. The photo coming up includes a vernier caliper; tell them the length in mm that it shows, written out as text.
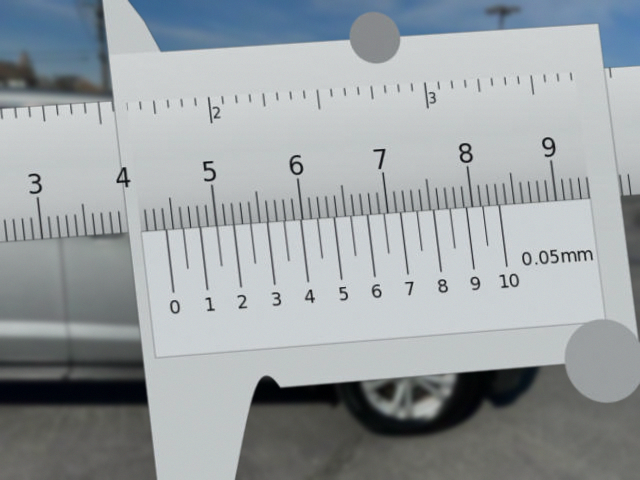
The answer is 44.2 mm
